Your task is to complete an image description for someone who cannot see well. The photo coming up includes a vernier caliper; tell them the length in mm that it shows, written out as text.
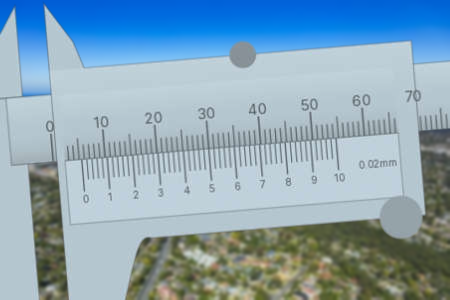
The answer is 5.5 mm
